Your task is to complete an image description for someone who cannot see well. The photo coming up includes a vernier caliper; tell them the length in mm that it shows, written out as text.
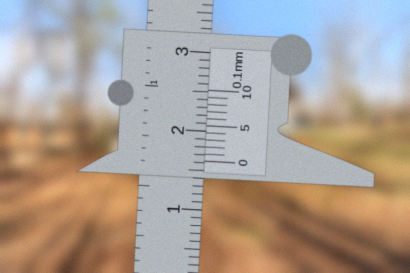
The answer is 16.2 mm
